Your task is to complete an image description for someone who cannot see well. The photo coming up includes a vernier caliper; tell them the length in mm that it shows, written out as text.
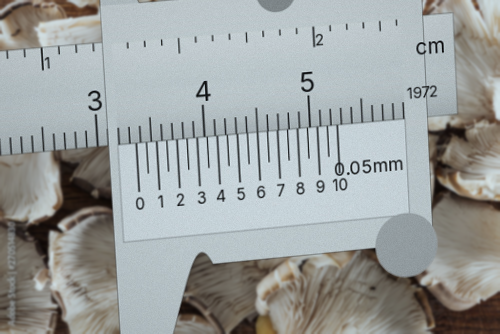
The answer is 33.6 mm
